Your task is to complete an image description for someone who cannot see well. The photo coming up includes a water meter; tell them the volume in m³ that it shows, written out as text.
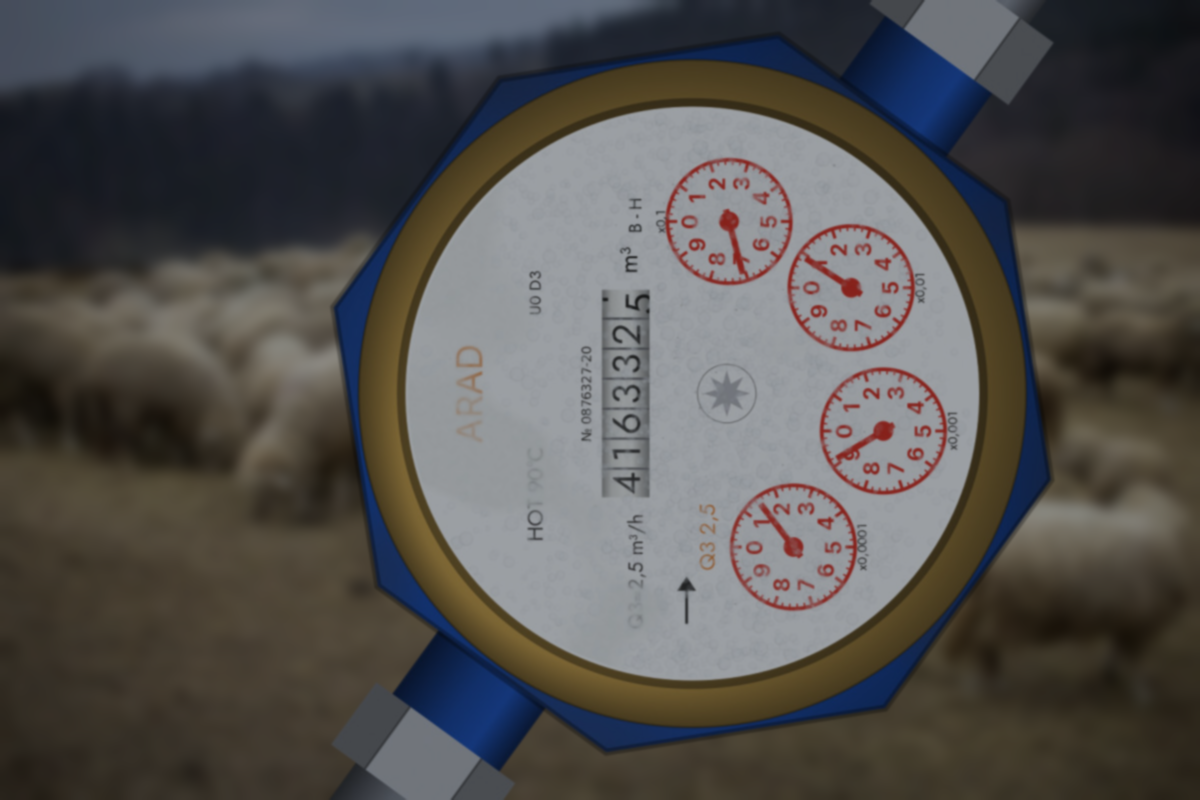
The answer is 4163324.7091 m³
